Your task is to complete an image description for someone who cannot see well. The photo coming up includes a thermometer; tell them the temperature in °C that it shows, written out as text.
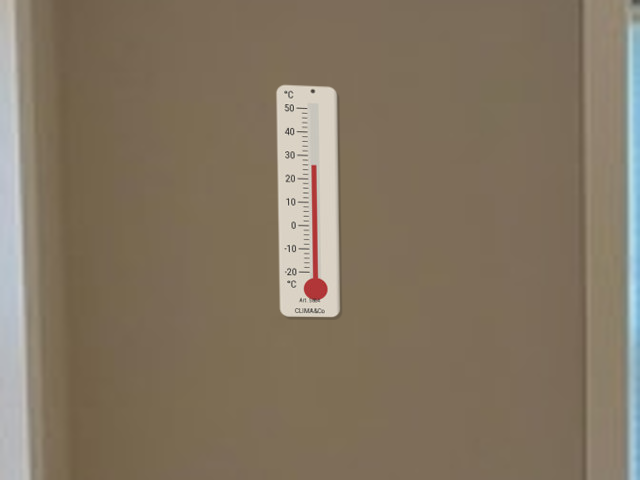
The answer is 26 °C
